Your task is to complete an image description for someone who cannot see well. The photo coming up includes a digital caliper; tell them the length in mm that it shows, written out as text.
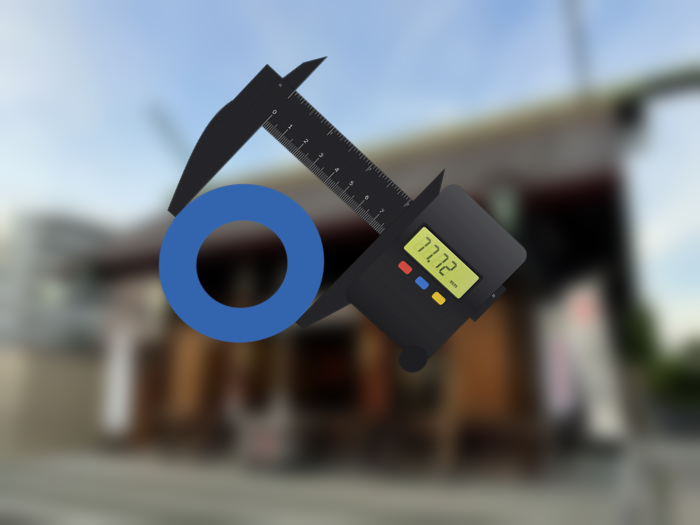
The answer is 77.72 mm
